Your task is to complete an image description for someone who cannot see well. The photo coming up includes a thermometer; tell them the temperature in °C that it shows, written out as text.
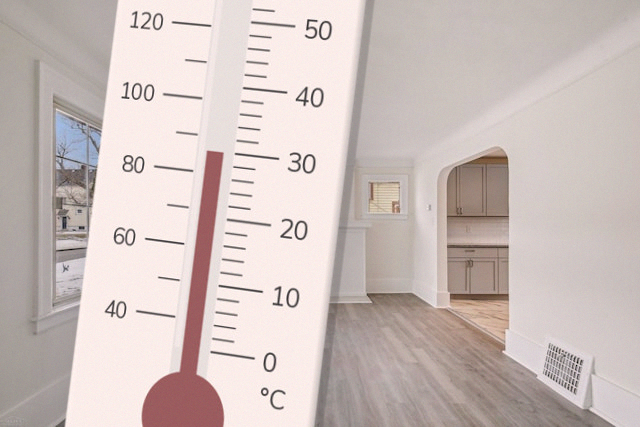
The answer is 30 °C
